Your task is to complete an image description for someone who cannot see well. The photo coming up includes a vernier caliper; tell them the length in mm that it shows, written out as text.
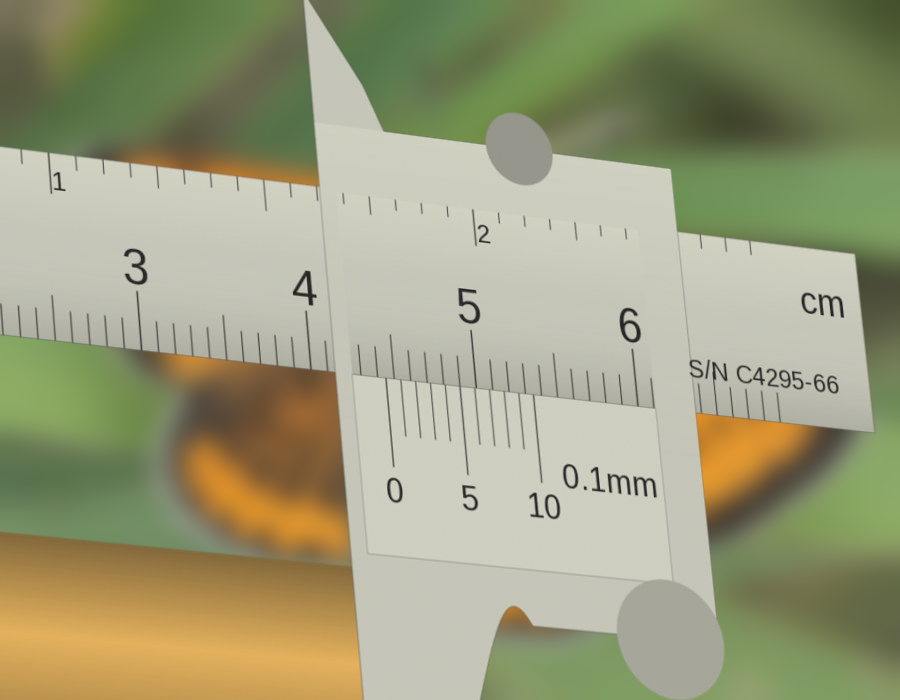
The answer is 44.5 mm
